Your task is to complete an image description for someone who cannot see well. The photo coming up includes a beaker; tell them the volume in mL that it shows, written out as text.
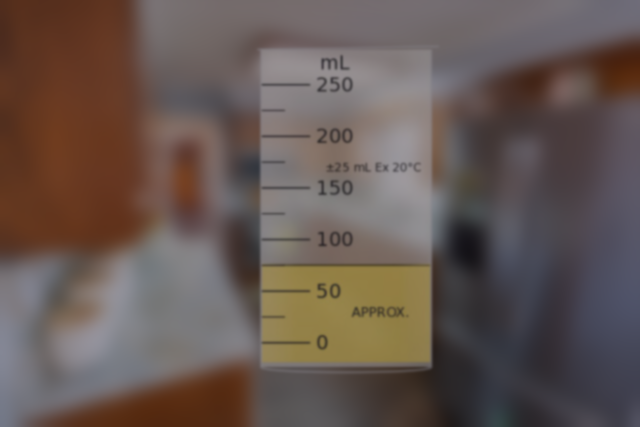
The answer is 75 mL
